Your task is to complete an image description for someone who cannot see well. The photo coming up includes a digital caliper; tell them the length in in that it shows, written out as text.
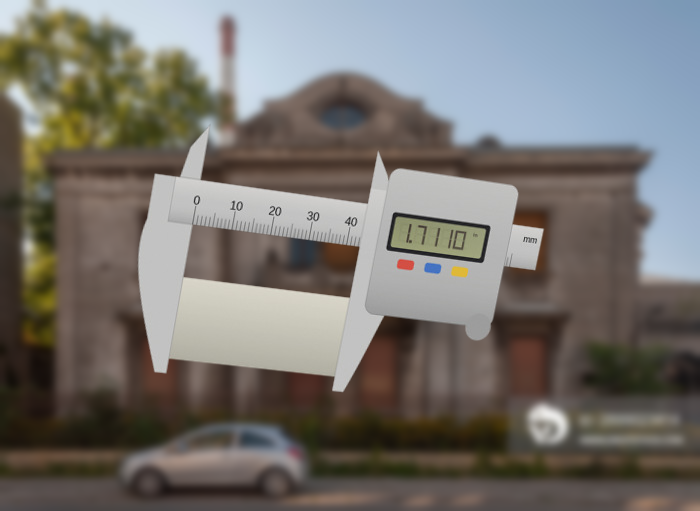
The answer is 1.7110 in
